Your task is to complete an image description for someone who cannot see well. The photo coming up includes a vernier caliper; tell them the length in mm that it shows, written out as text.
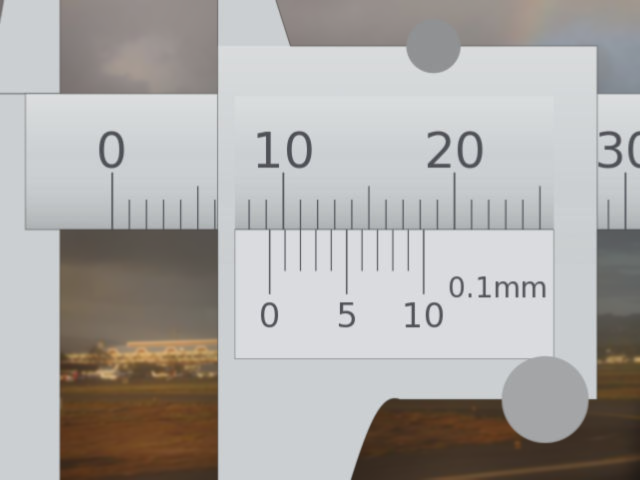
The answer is 9.2 mm
